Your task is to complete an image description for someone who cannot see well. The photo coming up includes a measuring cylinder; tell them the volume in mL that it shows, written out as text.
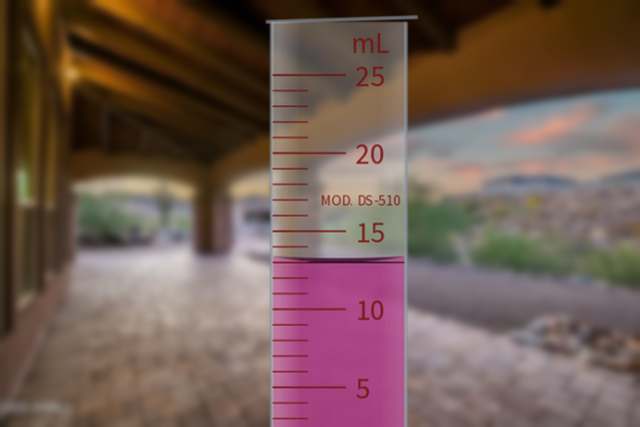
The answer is 13 mL
